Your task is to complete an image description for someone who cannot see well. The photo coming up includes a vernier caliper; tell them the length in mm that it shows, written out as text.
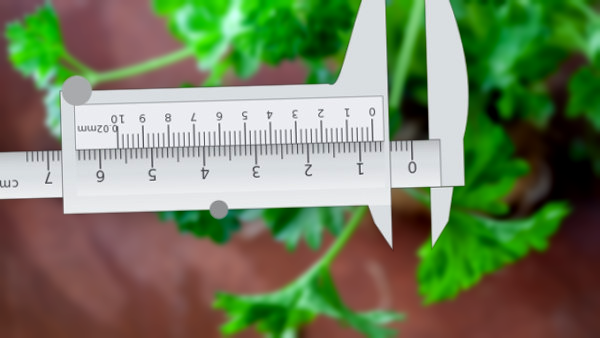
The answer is 7.5 mm
